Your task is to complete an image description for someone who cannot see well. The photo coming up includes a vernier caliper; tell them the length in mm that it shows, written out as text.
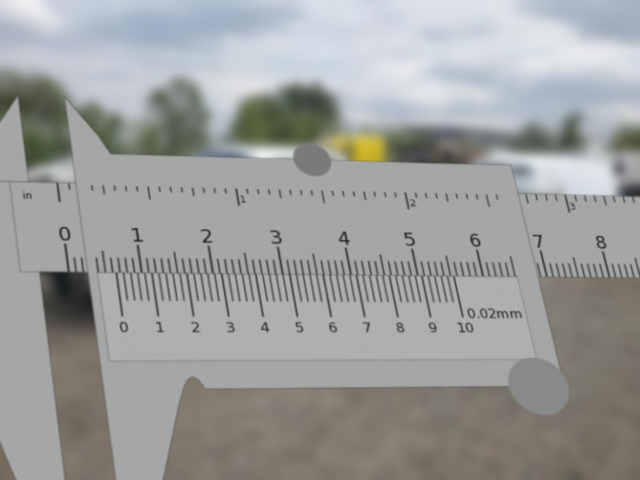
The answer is 6.5 mm
